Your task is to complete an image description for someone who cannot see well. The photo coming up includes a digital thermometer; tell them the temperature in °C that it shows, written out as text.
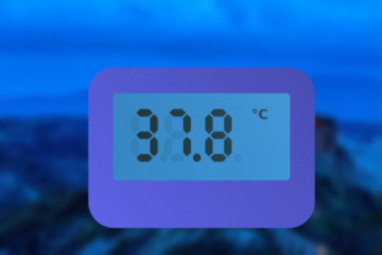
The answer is 37.8 °C
